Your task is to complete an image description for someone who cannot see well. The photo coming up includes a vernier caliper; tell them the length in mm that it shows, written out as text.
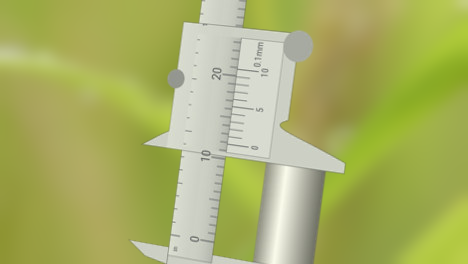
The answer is 11.8 mm
